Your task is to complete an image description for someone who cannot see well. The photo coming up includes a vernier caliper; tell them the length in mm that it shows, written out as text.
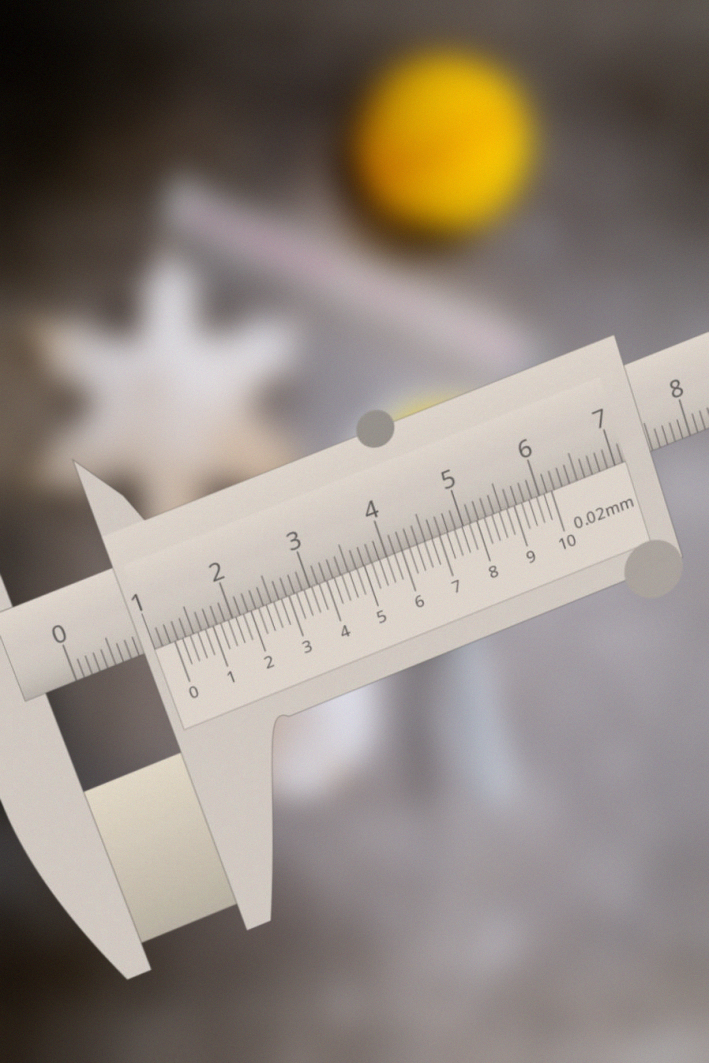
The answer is 12.6 mm
